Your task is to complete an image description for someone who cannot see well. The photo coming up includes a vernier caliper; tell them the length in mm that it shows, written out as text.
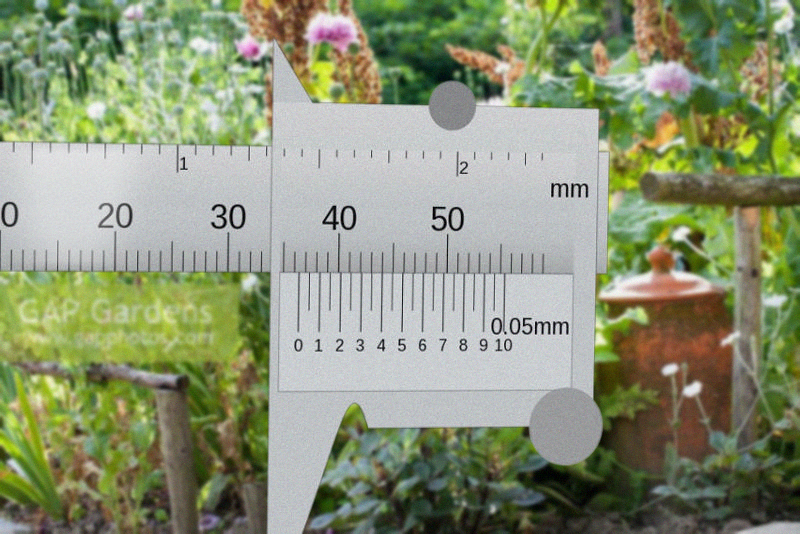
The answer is 36.4 mm
